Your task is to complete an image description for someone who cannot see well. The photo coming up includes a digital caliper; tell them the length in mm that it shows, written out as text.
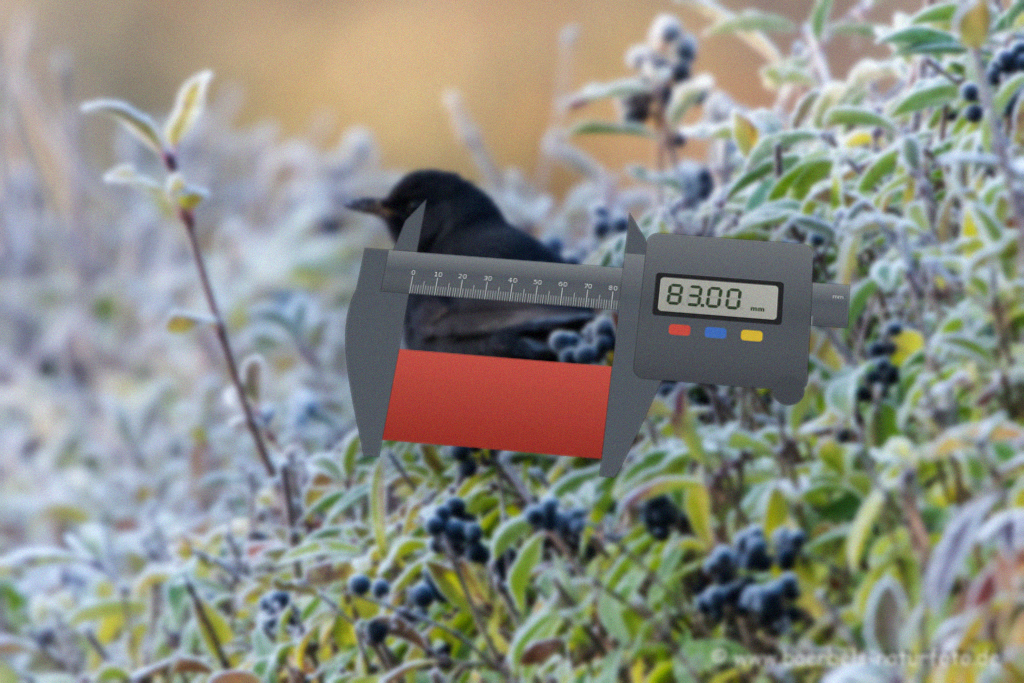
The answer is 83.00 mm
